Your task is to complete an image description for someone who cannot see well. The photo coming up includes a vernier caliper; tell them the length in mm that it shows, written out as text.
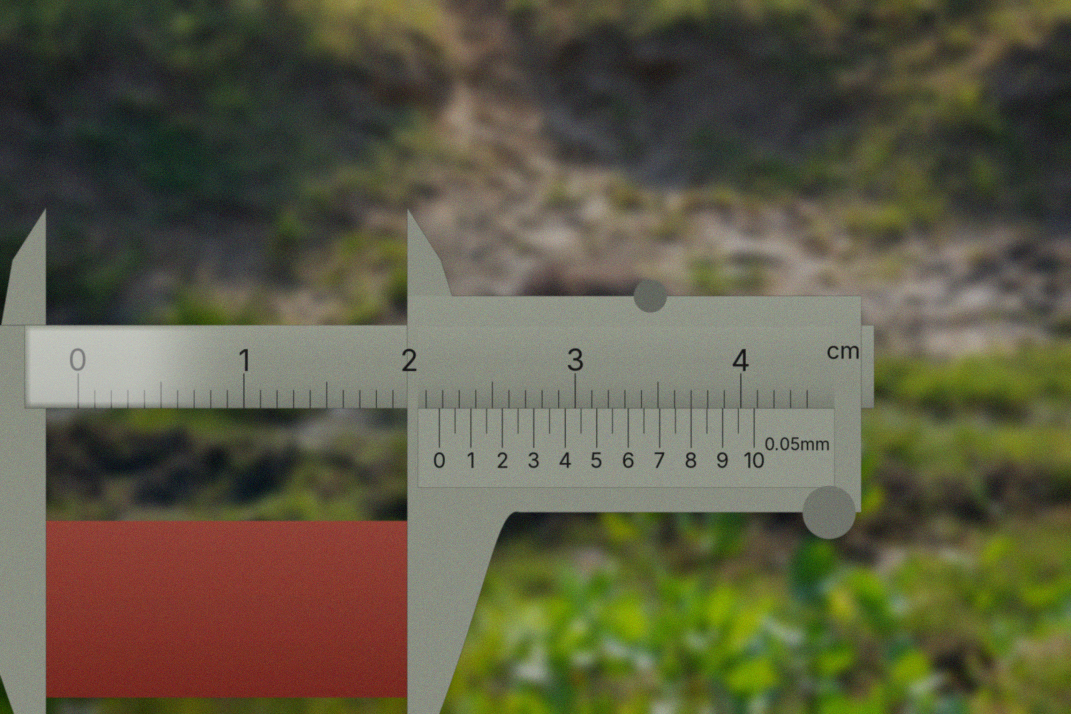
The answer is 21.8 mm
